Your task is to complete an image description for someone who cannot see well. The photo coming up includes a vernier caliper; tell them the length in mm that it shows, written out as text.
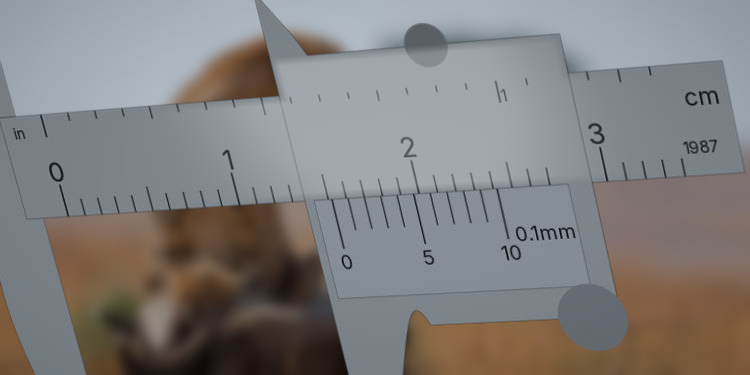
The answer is 15.2 mm
